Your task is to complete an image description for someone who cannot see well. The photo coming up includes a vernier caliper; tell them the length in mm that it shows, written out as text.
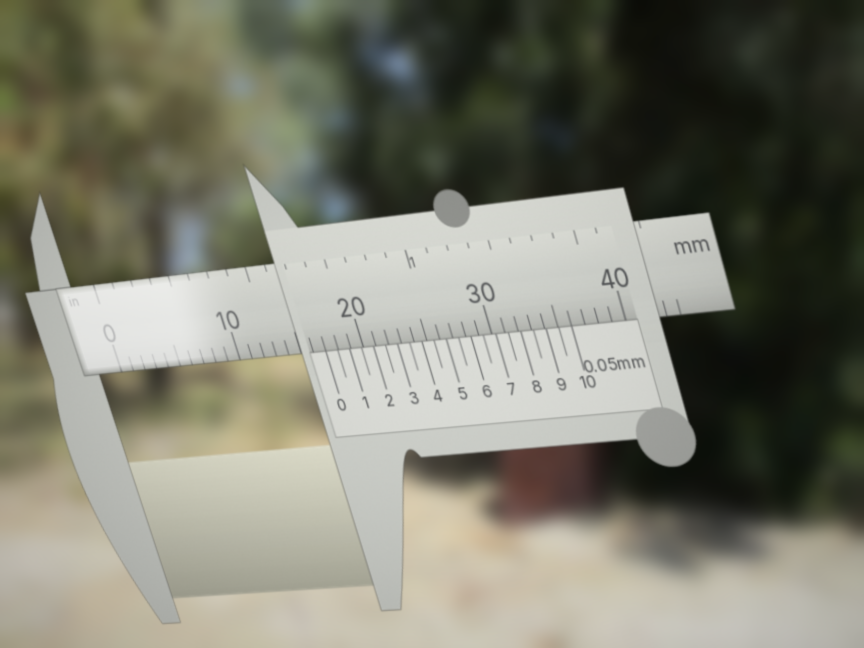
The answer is 17.0 mm
